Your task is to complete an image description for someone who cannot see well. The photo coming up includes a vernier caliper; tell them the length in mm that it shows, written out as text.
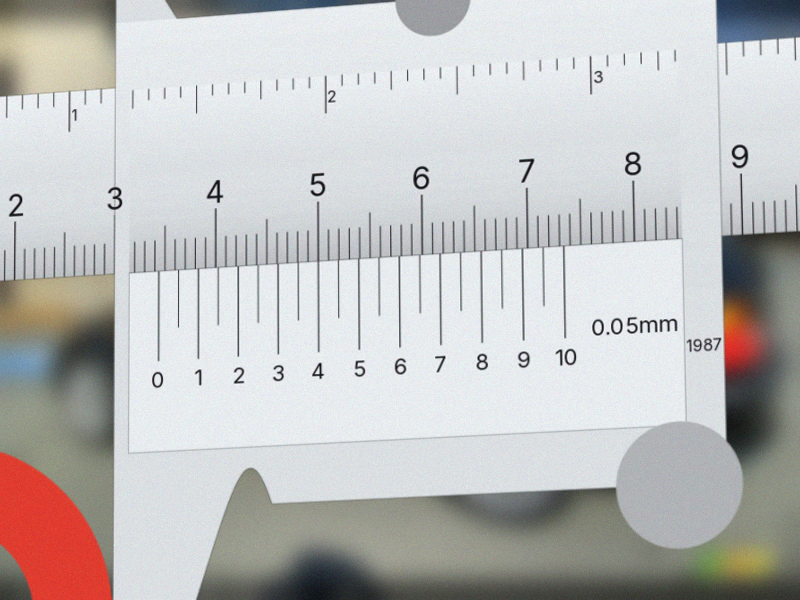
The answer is 34.4 mm
